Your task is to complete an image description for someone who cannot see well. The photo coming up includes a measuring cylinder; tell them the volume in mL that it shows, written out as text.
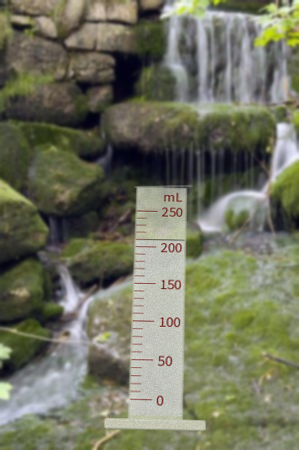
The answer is 210 mL
